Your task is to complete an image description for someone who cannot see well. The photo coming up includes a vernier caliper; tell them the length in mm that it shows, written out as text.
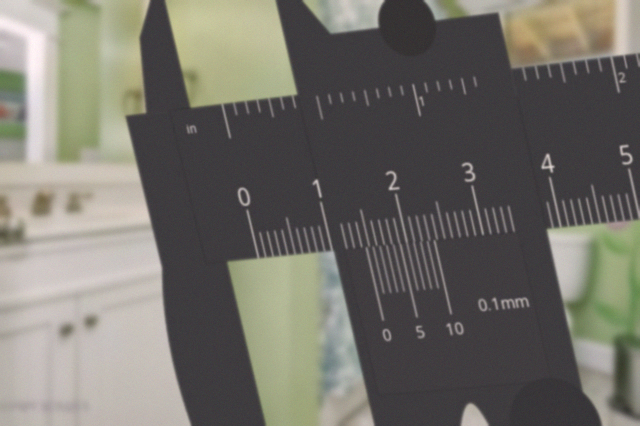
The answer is 14.6 mm
